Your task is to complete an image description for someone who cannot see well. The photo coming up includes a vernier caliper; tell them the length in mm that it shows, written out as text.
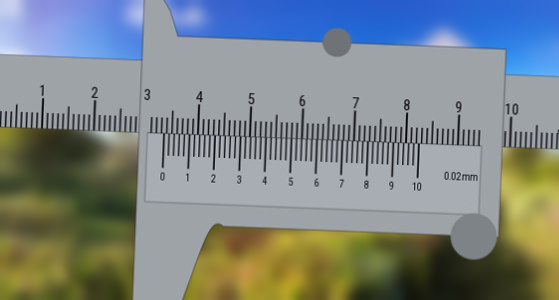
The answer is 33.5 mm
